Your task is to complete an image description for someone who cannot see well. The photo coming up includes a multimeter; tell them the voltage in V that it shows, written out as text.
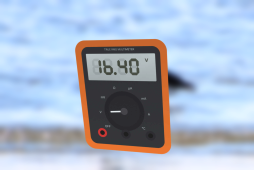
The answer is 16.40 V
